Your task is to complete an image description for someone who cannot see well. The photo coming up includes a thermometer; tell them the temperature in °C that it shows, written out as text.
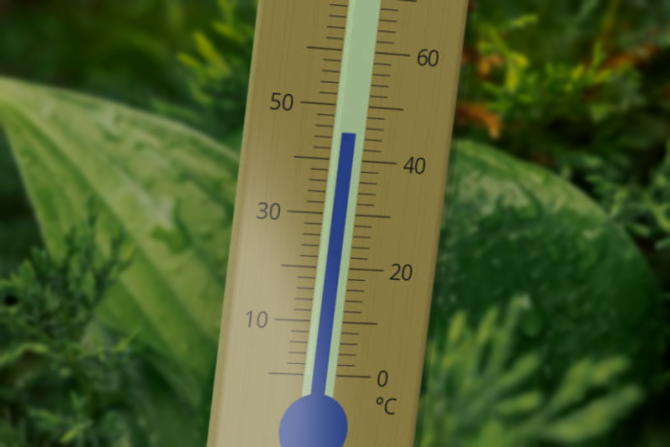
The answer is 45 °C
